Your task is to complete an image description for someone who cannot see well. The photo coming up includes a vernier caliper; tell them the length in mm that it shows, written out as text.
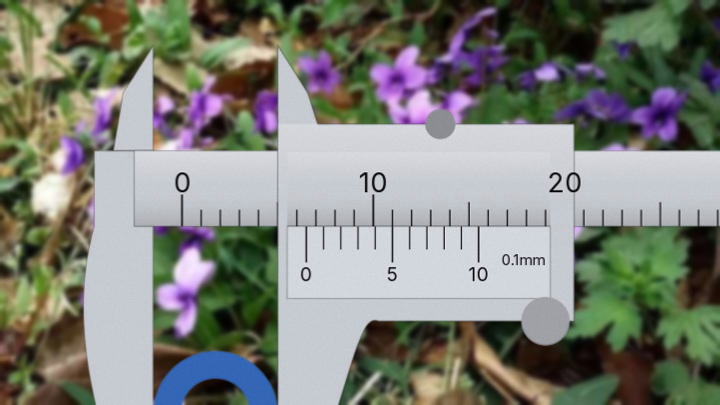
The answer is 6.5 mm
